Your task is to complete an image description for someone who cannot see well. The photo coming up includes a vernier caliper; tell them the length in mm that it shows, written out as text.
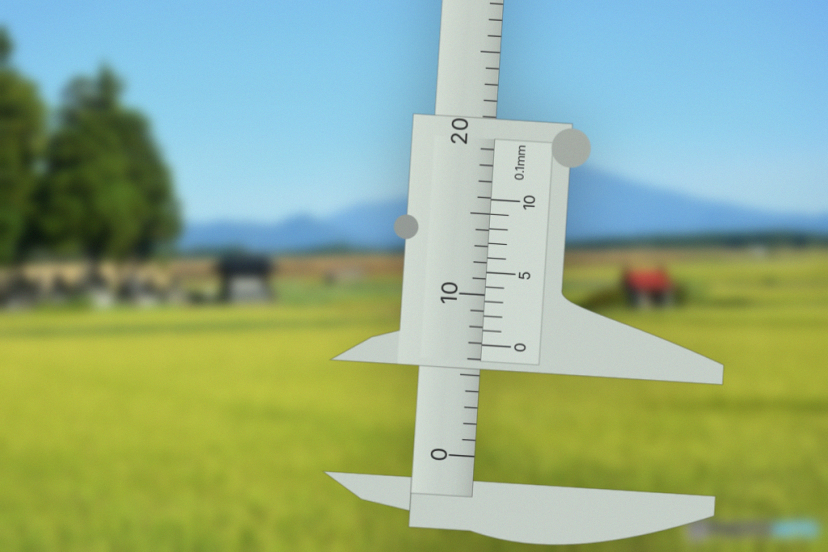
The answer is 6.9 mm
